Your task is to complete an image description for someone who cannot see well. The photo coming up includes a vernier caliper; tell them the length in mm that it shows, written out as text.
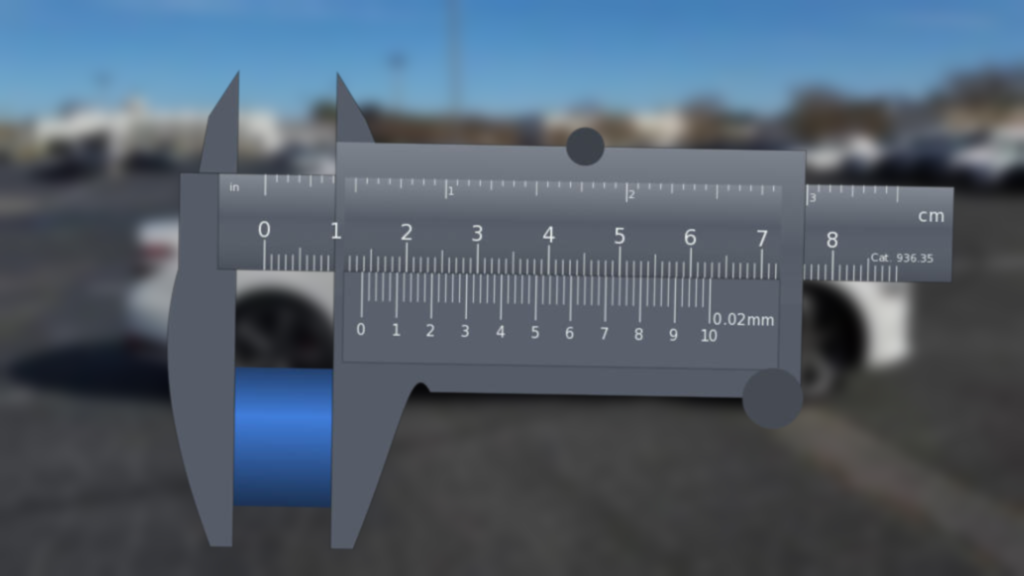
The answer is 13.8 mm
